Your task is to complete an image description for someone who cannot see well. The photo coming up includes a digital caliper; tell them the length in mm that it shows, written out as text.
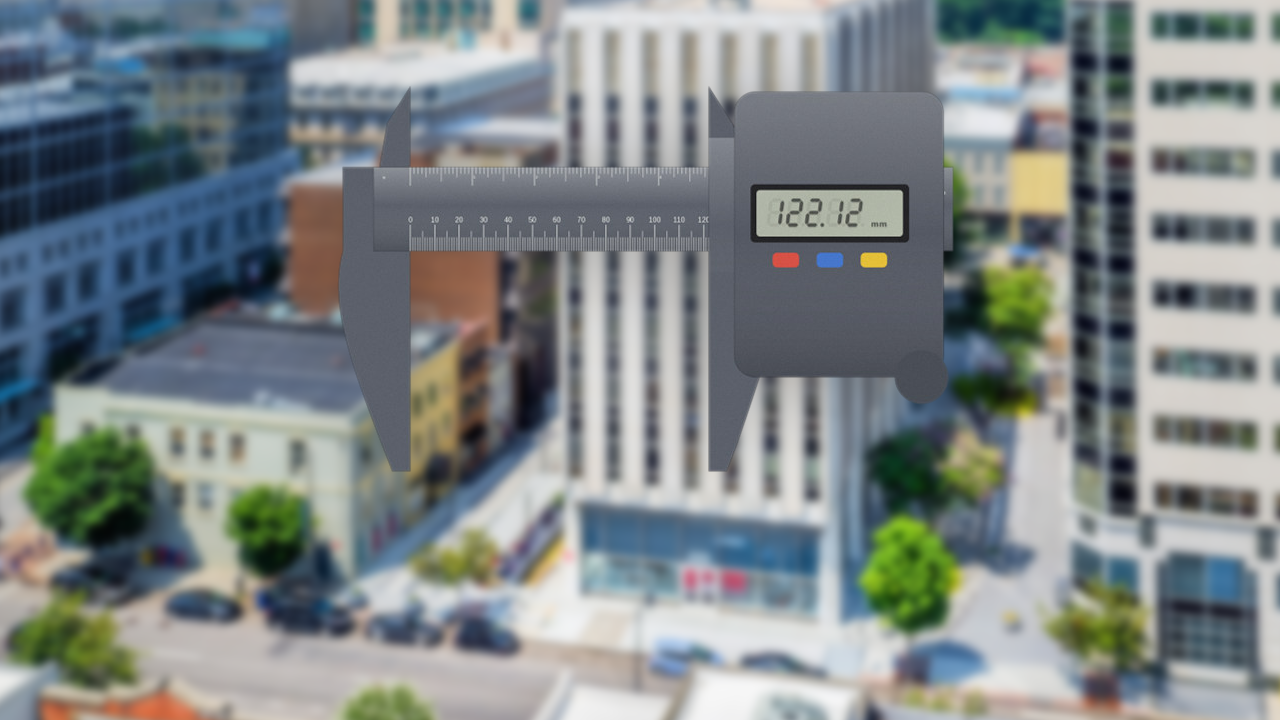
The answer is 122.12 mm
